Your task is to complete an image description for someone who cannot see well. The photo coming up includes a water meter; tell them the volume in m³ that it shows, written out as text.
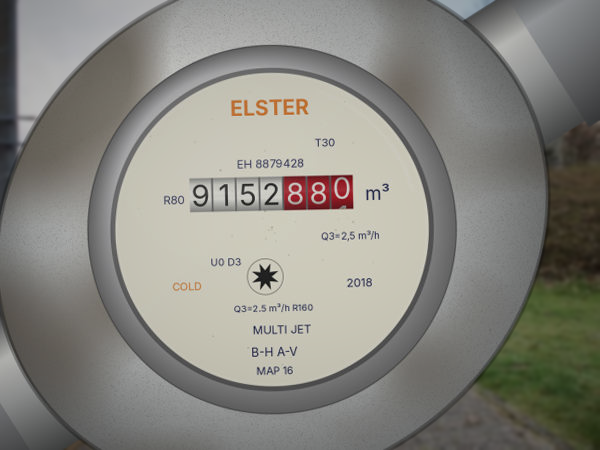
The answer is 9152.880 m³
